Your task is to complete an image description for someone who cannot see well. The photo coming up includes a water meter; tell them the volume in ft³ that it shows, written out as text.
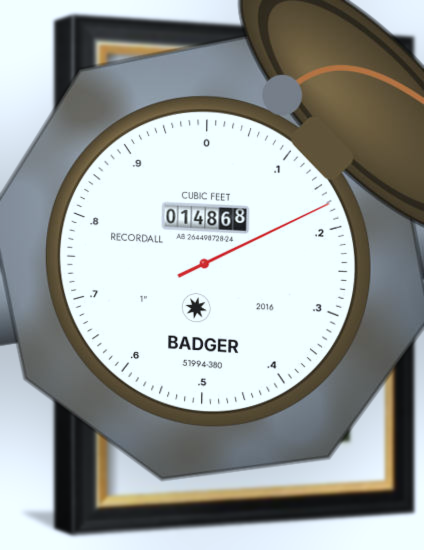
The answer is 14868.17 ft³
